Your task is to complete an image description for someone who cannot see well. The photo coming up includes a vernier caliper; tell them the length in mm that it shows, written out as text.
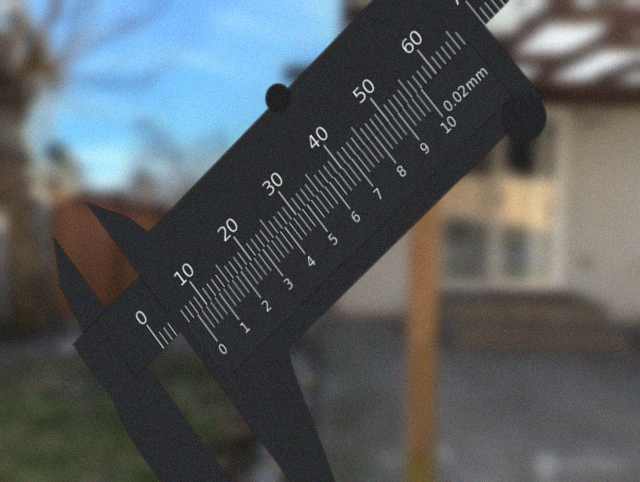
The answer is 7.8 mm
